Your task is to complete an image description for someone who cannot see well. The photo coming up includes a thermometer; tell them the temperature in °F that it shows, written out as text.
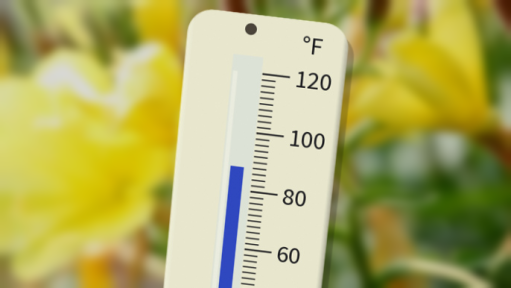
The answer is 88 °F
